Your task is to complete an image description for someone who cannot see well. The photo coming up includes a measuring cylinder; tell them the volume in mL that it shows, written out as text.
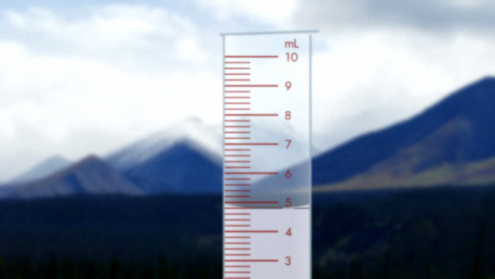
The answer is 4.8 mL
